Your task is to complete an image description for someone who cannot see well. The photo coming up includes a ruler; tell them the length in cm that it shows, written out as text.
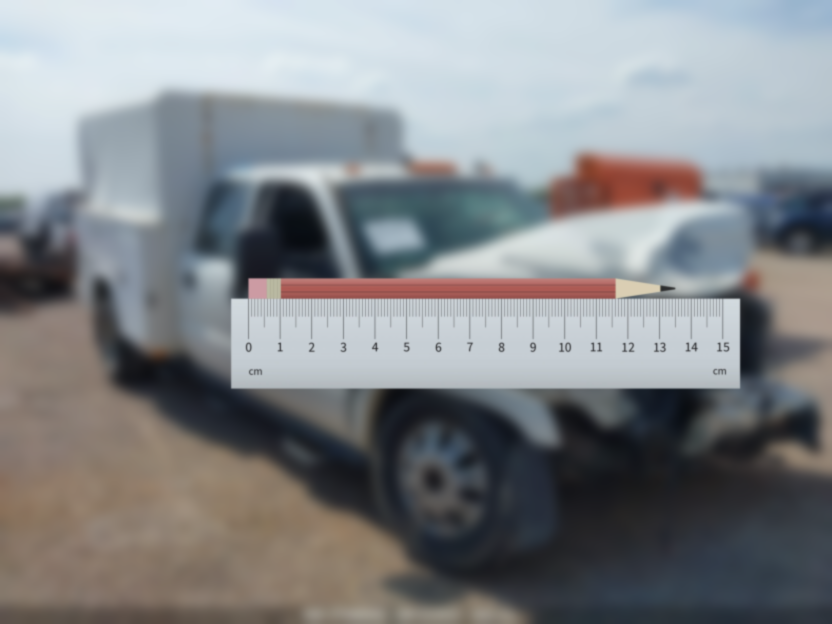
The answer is 13.5 cm
